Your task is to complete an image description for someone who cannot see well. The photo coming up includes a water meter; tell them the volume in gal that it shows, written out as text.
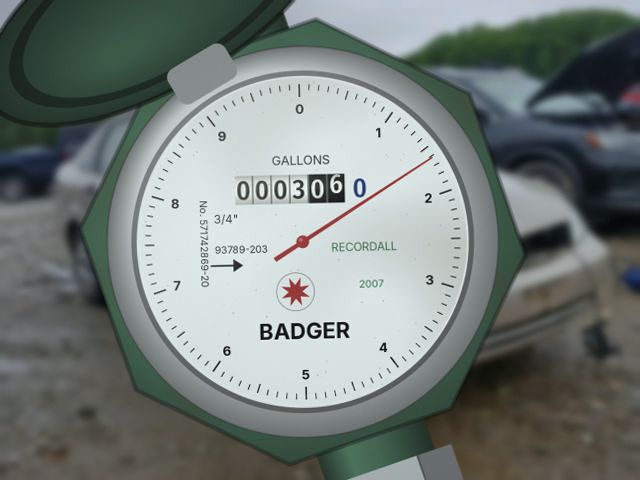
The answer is 3061.6 gal
